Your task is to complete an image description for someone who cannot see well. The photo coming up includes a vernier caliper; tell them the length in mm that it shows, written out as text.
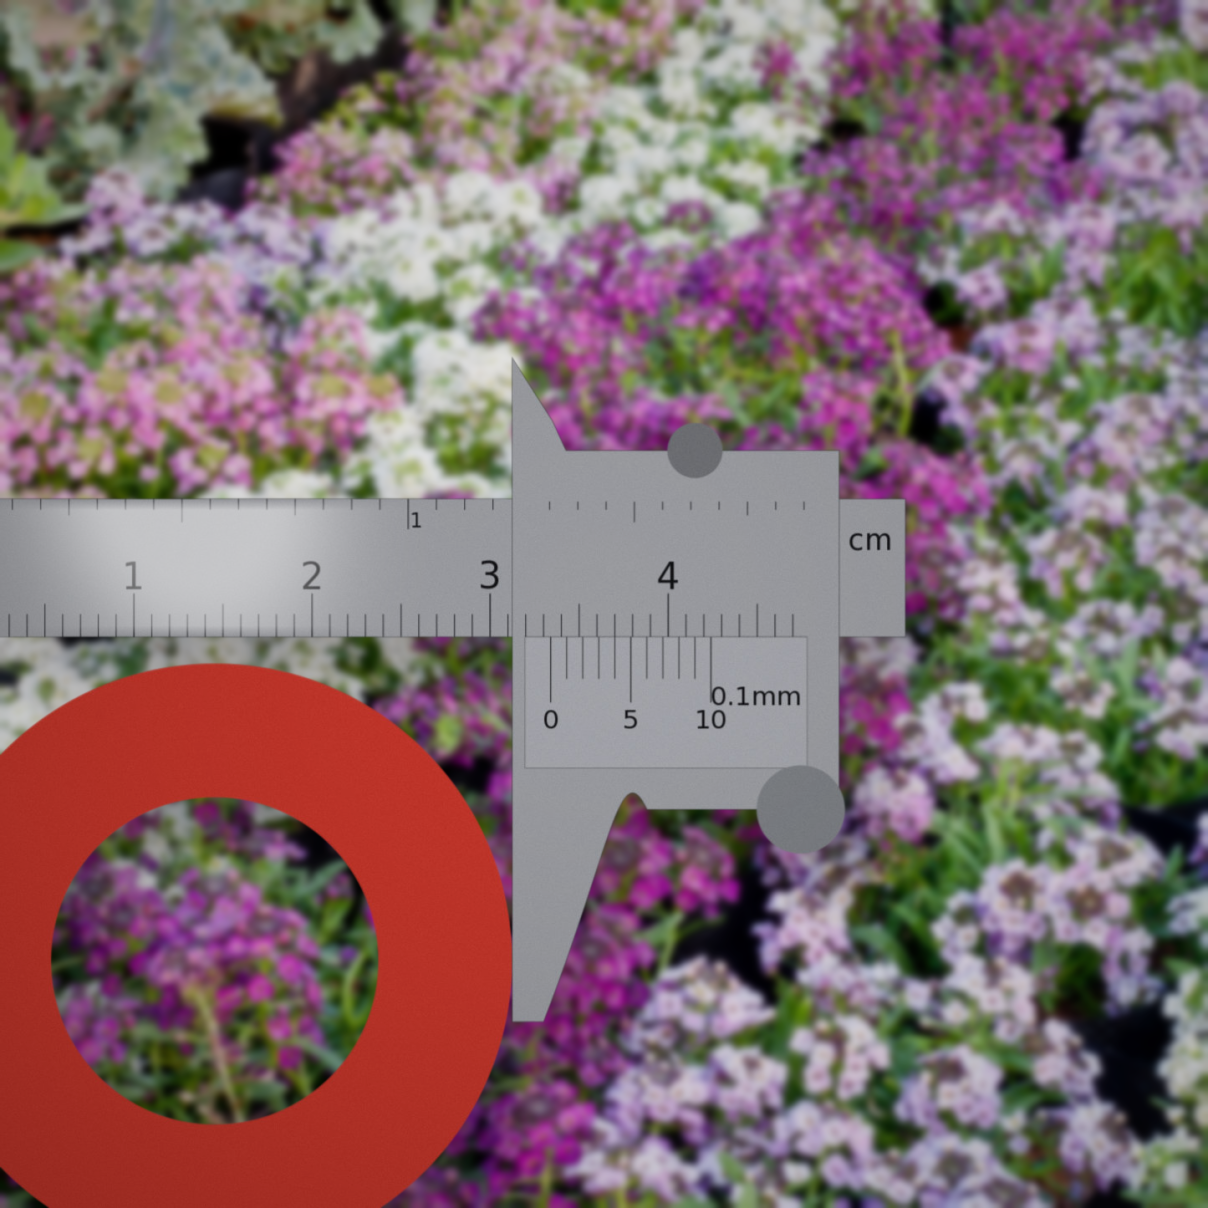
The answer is 33.4 mm
